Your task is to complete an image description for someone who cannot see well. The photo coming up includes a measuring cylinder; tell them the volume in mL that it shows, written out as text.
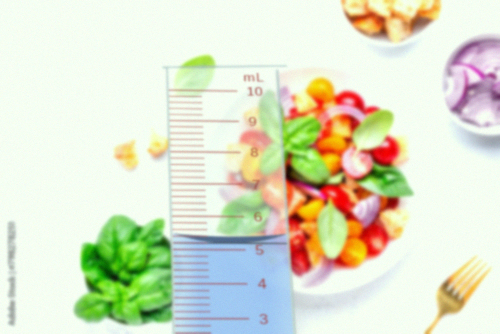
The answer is 5.2 mL
